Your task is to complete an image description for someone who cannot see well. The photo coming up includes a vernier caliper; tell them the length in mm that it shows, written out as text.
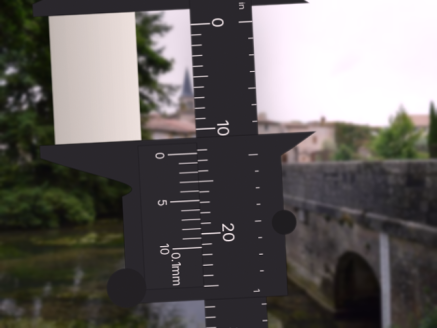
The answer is 12.3 mm
